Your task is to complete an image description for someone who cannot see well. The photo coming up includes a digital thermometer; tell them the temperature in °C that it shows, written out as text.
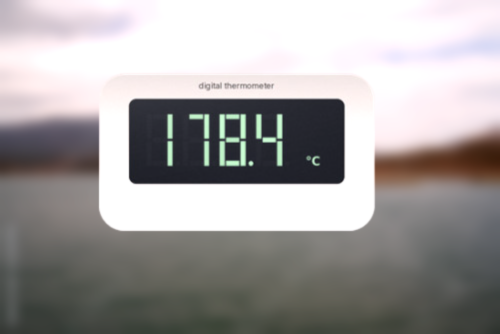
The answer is 178.4 °C
